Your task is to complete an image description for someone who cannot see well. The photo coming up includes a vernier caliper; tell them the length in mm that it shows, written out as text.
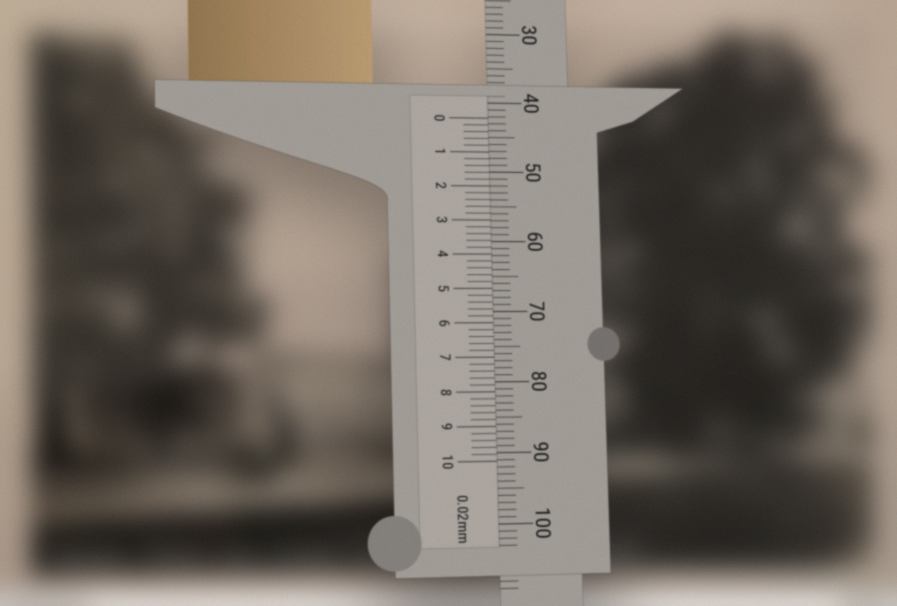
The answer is 42.2 mm
